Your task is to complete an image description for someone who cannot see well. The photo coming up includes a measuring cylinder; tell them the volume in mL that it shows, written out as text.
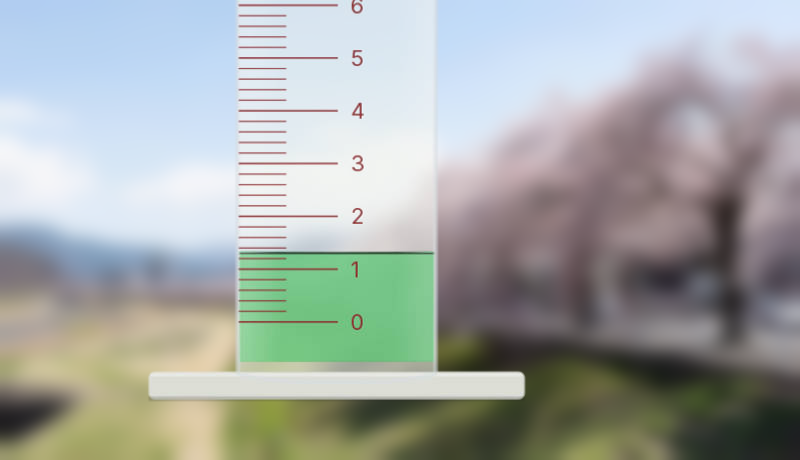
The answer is 1.3 mL
